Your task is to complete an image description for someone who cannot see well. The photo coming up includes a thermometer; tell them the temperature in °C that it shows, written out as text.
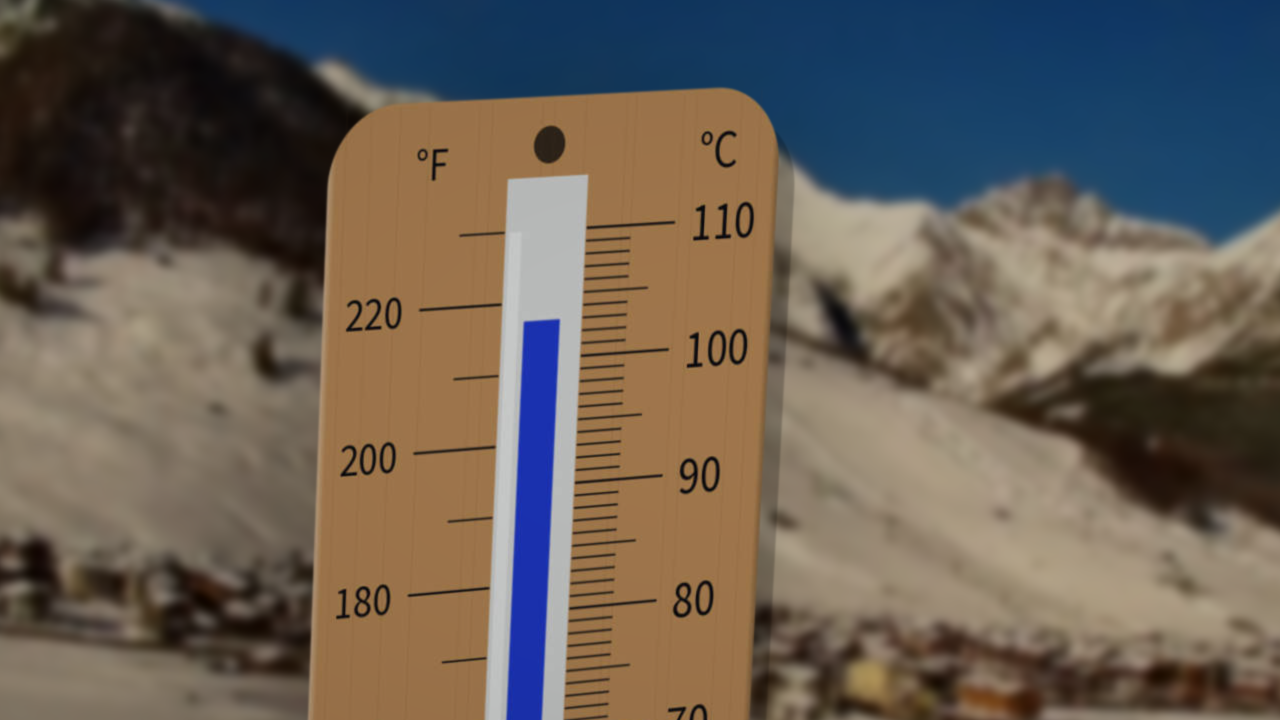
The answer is 103 °C
